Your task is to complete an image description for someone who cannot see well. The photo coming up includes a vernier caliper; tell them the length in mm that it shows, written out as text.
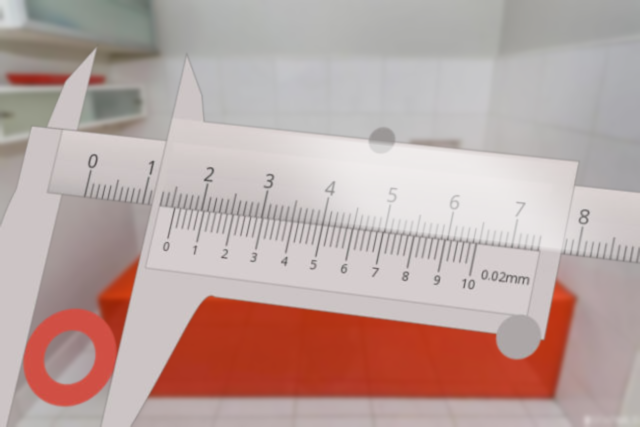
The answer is 15.5 mm
